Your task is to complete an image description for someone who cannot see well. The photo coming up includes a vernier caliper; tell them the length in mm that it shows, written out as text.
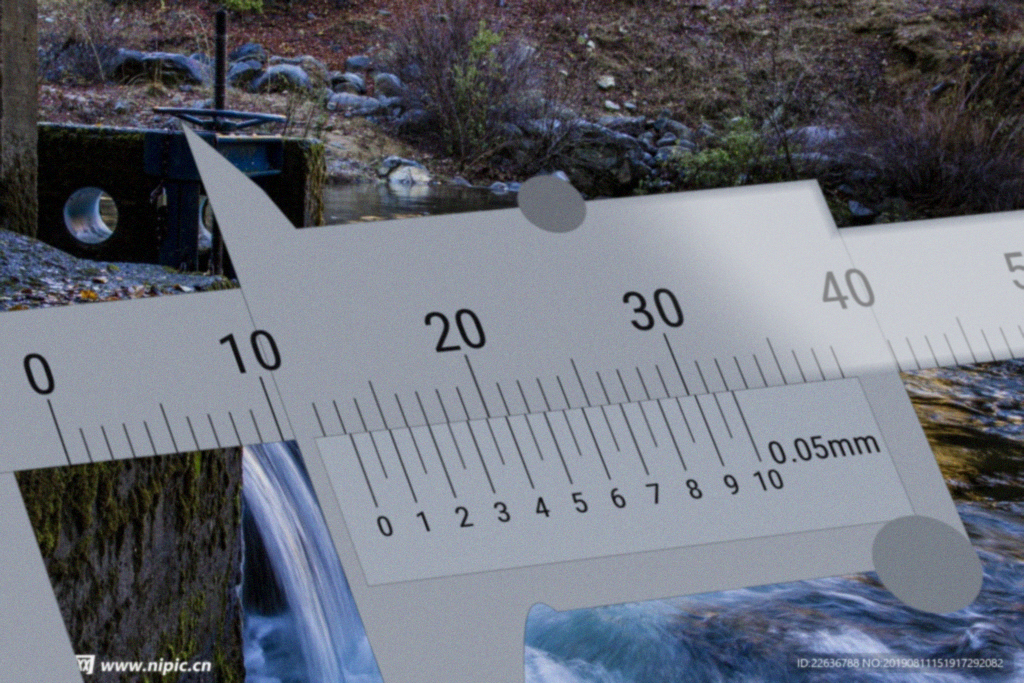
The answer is 13.2 mm
